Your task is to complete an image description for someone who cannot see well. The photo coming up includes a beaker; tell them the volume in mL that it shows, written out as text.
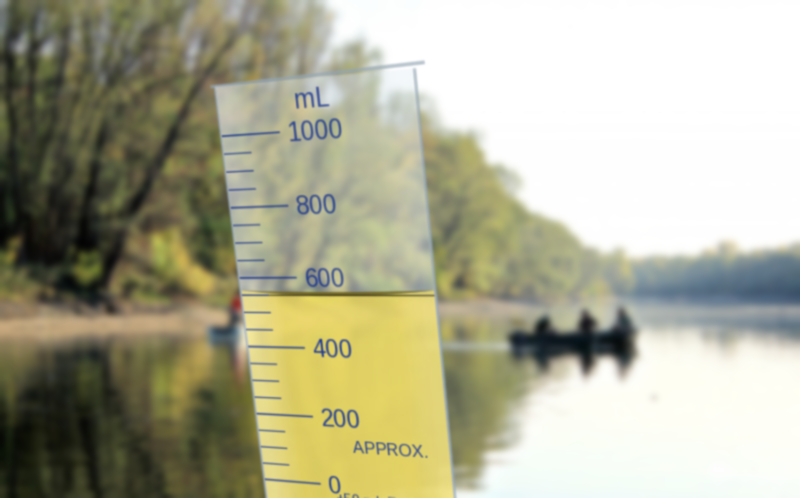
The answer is 550 mL
